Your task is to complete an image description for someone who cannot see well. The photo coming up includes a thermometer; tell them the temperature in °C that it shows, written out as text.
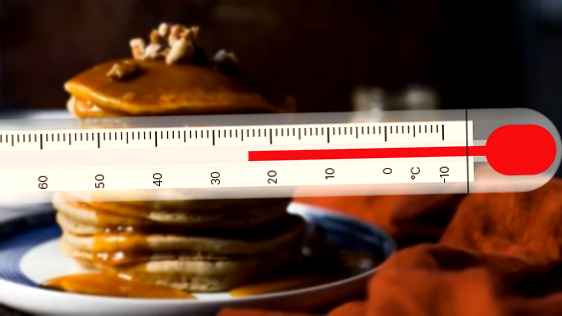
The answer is 24 °C
